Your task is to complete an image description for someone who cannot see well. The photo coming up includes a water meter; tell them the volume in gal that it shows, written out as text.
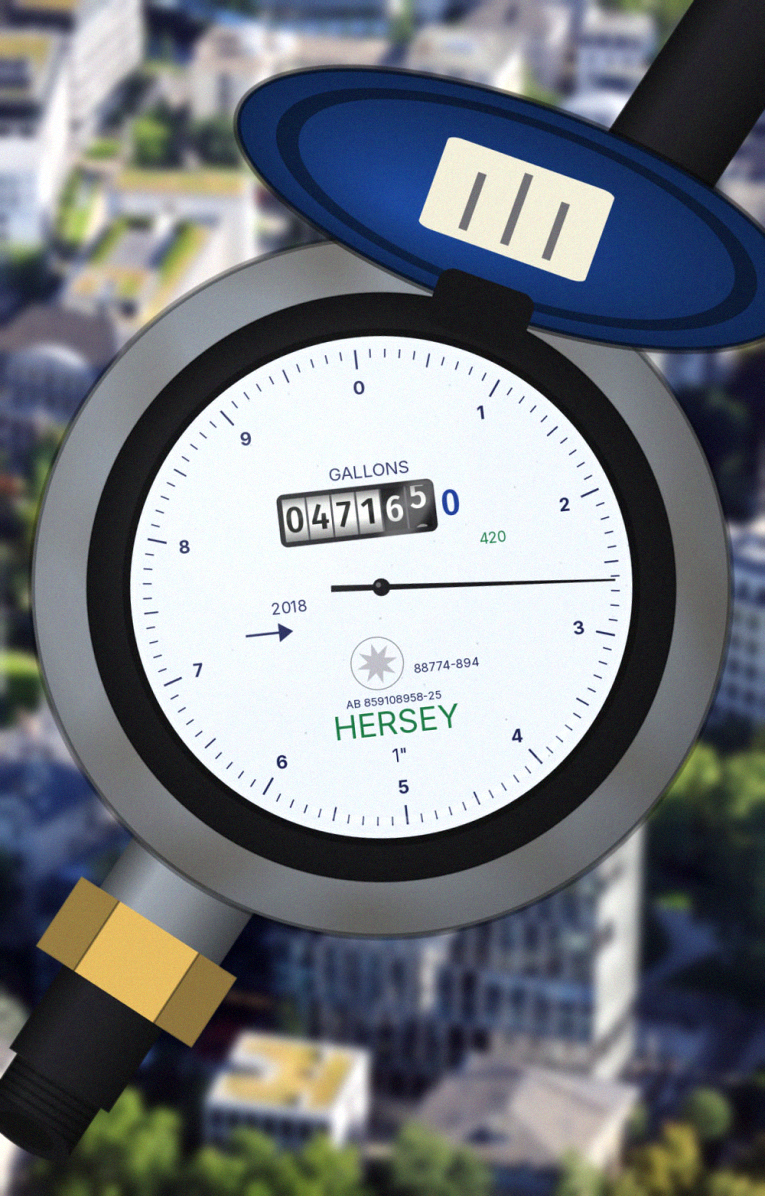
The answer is 471652.6 gal
